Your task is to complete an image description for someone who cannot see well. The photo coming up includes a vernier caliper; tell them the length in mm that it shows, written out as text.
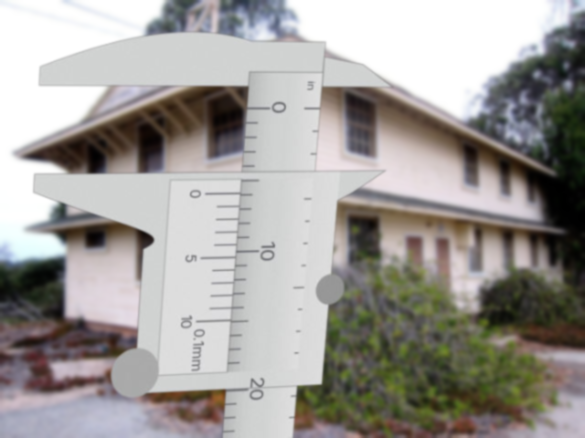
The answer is 5.9 mm
